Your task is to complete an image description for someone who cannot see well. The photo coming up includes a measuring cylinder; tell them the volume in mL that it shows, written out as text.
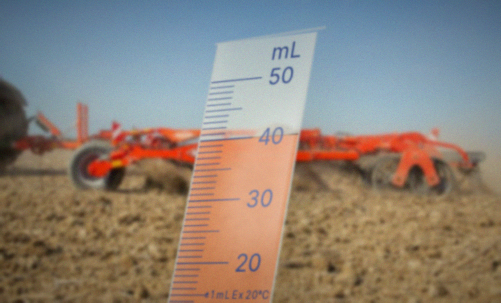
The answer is 40 mL
